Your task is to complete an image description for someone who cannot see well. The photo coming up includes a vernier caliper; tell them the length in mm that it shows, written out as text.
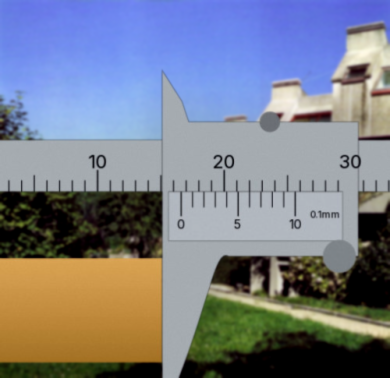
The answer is 16.6 mm
